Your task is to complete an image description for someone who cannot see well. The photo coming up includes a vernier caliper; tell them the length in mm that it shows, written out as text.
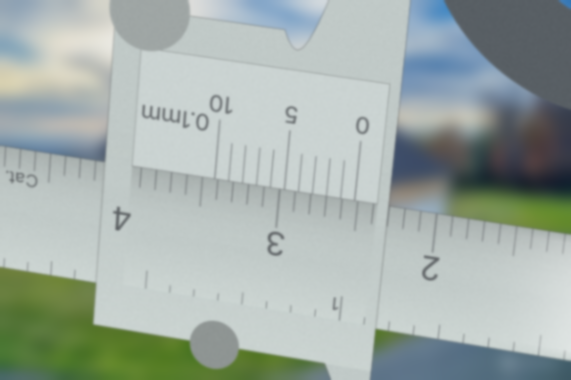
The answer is 25.2 mm
